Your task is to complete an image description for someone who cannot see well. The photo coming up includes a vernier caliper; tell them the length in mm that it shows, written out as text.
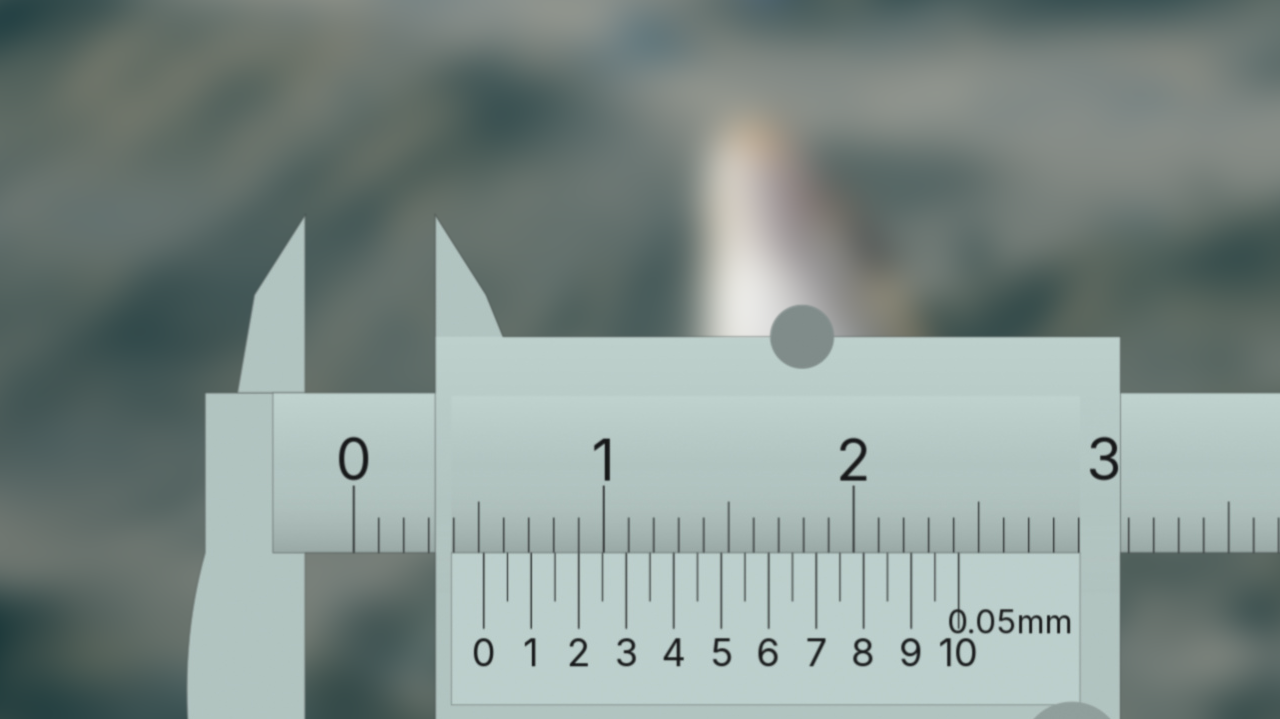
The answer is 5.2 mm
